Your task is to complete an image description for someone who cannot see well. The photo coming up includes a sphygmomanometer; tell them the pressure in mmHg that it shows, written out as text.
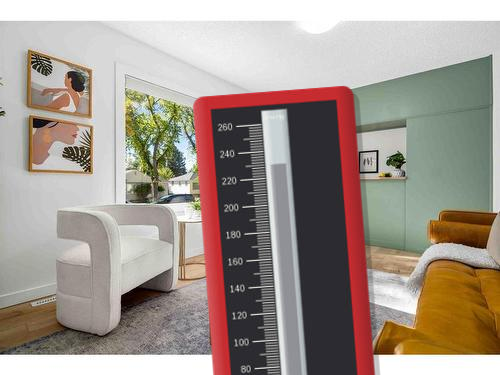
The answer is 230 mmHg
